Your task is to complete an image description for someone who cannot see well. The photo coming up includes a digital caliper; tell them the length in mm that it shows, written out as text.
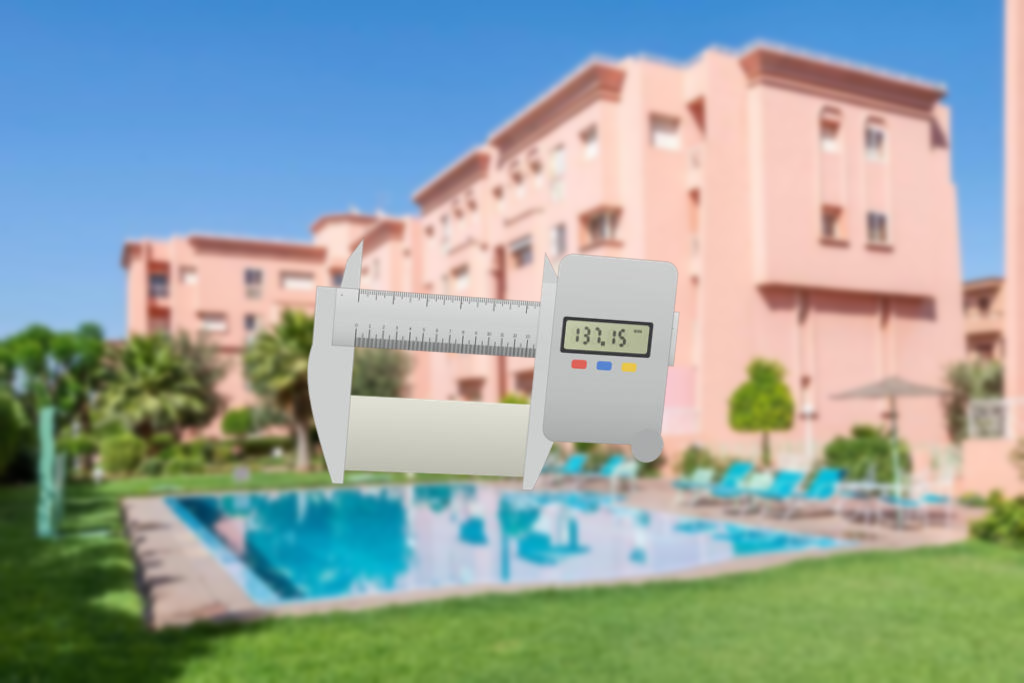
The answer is 137.15 mm
